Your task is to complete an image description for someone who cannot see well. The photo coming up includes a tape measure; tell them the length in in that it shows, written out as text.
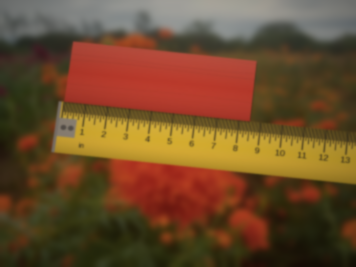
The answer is 8.5 in
